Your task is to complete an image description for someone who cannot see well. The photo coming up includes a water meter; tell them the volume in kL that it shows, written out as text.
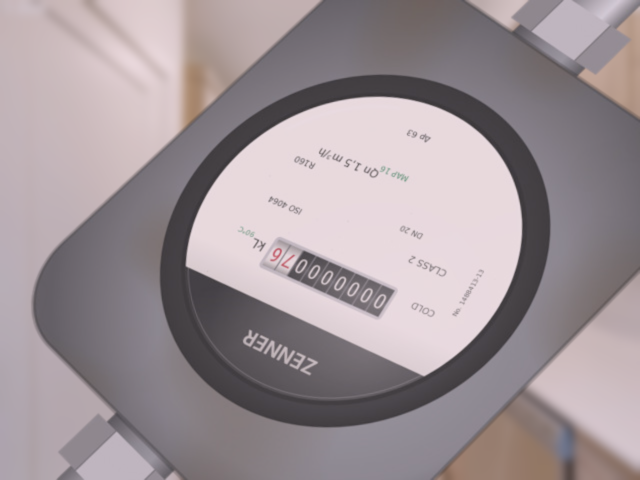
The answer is 0.76 kL
